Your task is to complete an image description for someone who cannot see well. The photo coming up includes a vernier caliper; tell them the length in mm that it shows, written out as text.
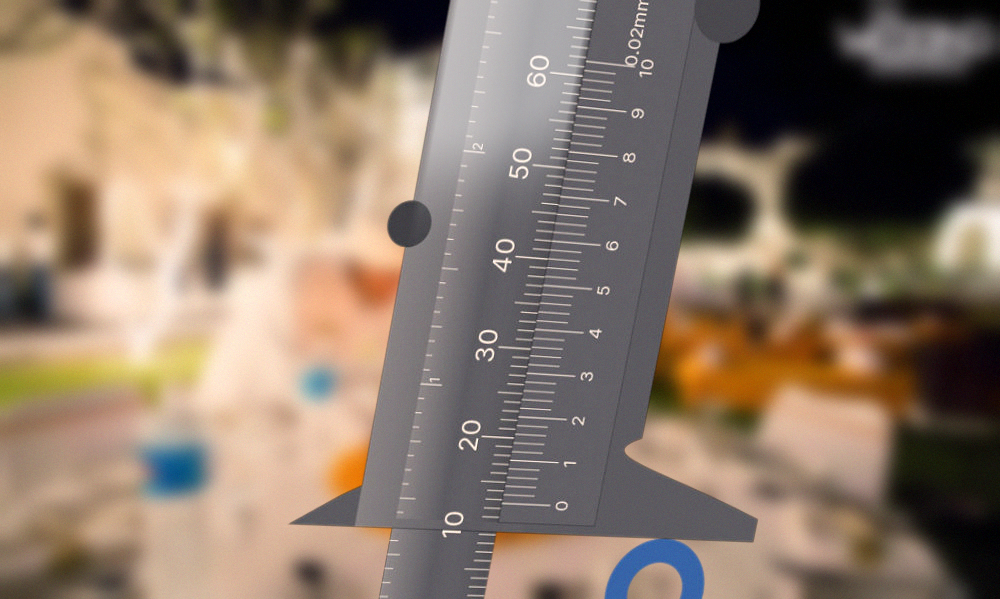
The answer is 12.6 mm
